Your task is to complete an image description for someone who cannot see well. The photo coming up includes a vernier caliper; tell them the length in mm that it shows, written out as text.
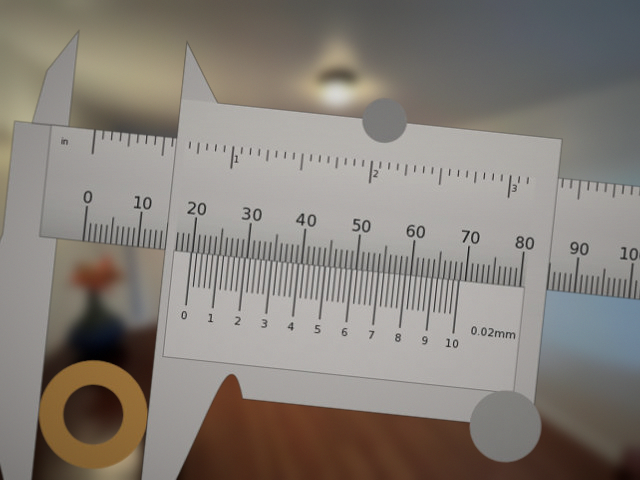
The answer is 19.8 mm
